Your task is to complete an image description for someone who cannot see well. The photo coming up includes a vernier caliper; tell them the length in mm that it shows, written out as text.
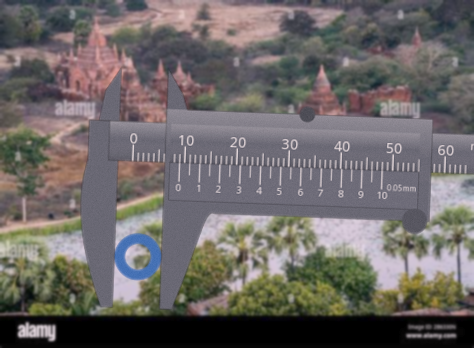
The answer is 9.0 mm
